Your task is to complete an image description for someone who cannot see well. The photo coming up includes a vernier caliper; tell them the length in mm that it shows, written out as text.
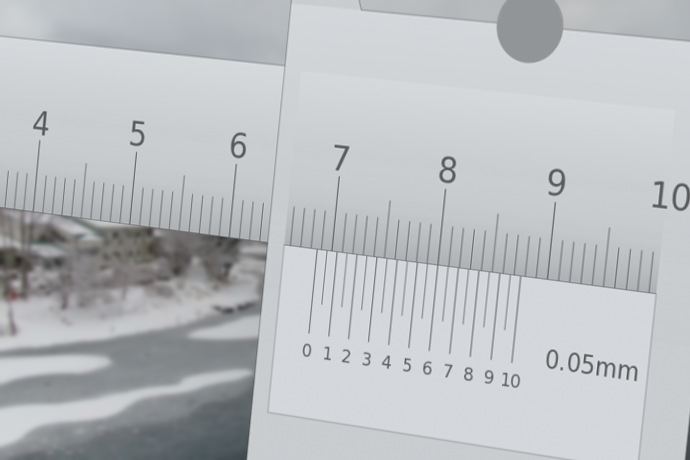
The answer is 68.6 mm
